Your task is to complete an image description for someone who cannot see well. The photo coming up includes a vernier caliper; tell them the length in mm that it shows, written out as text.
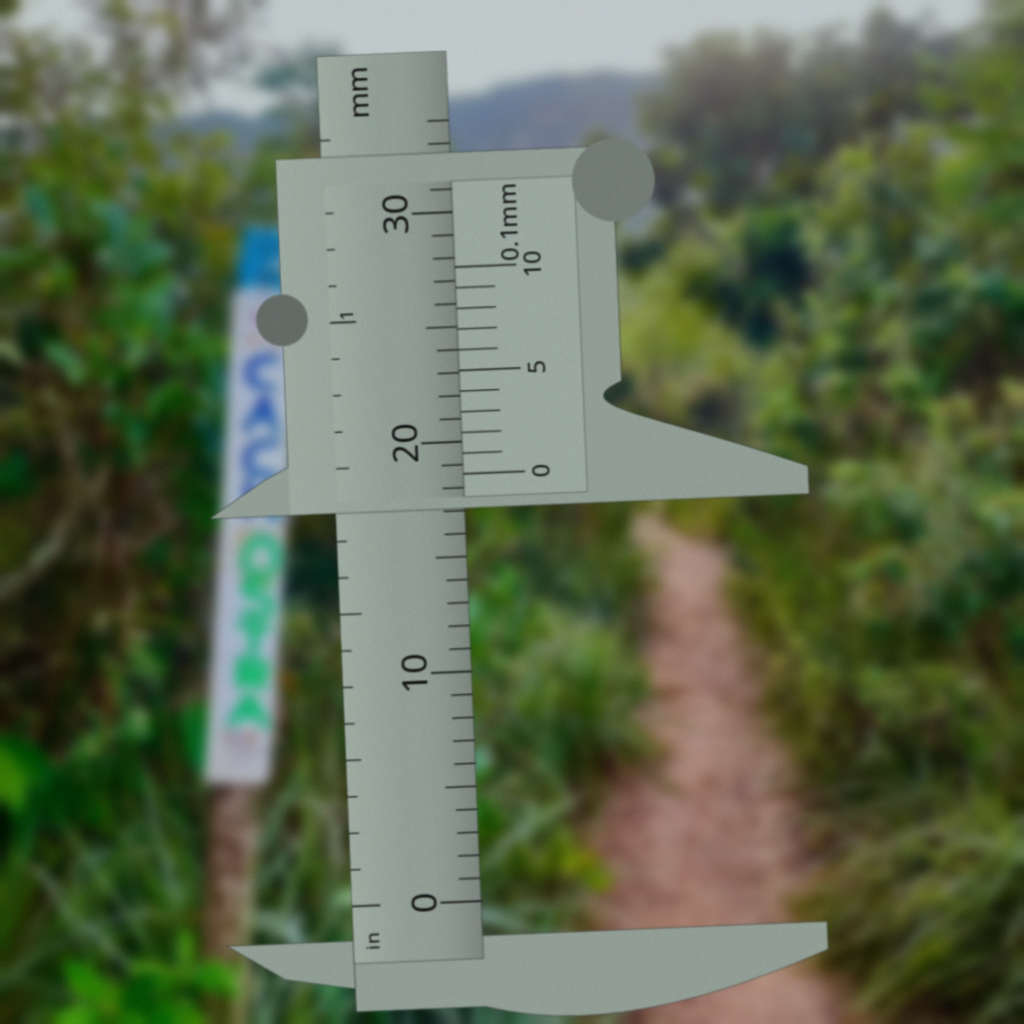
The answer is 18.6 mm
